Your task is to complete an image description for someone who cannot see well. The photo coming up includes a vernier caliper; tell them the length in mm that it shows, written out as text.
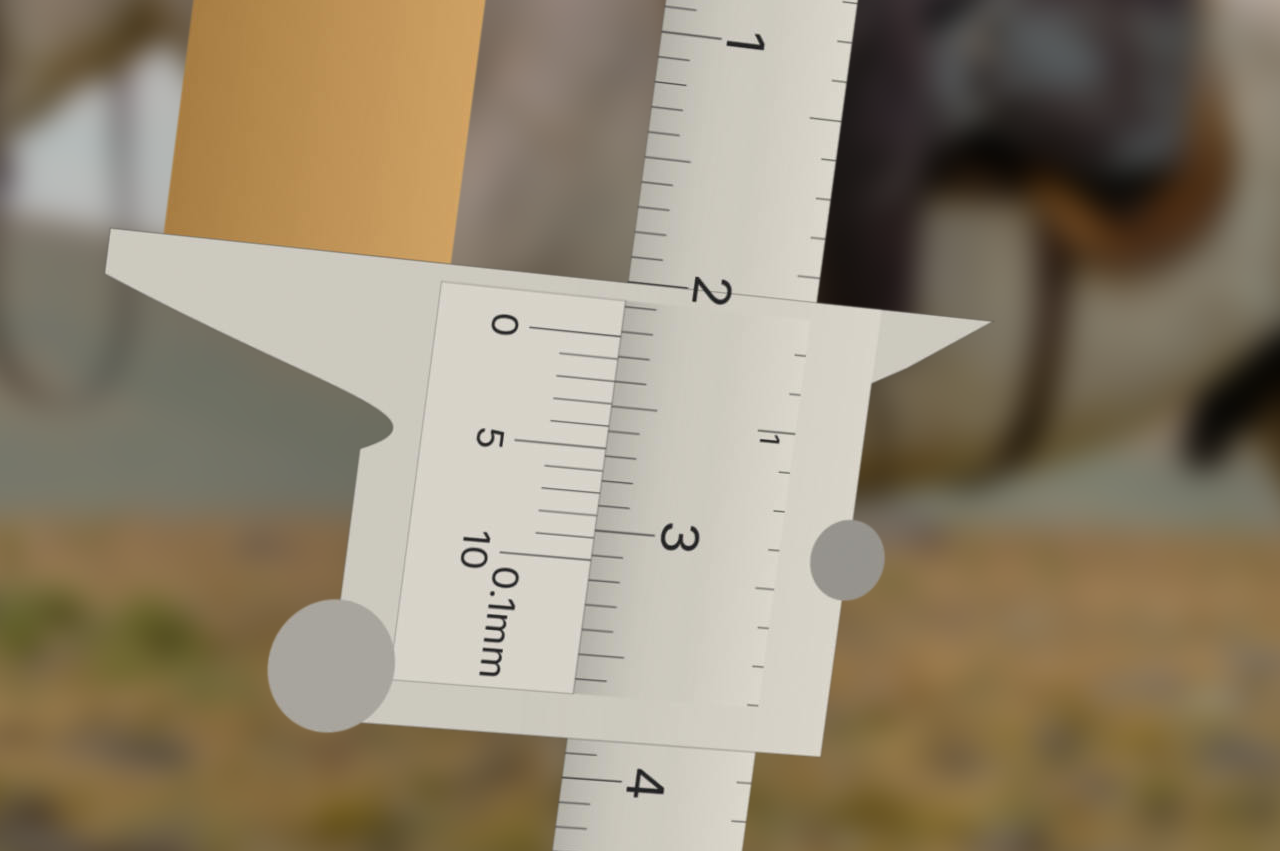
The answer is 22.2 mm
